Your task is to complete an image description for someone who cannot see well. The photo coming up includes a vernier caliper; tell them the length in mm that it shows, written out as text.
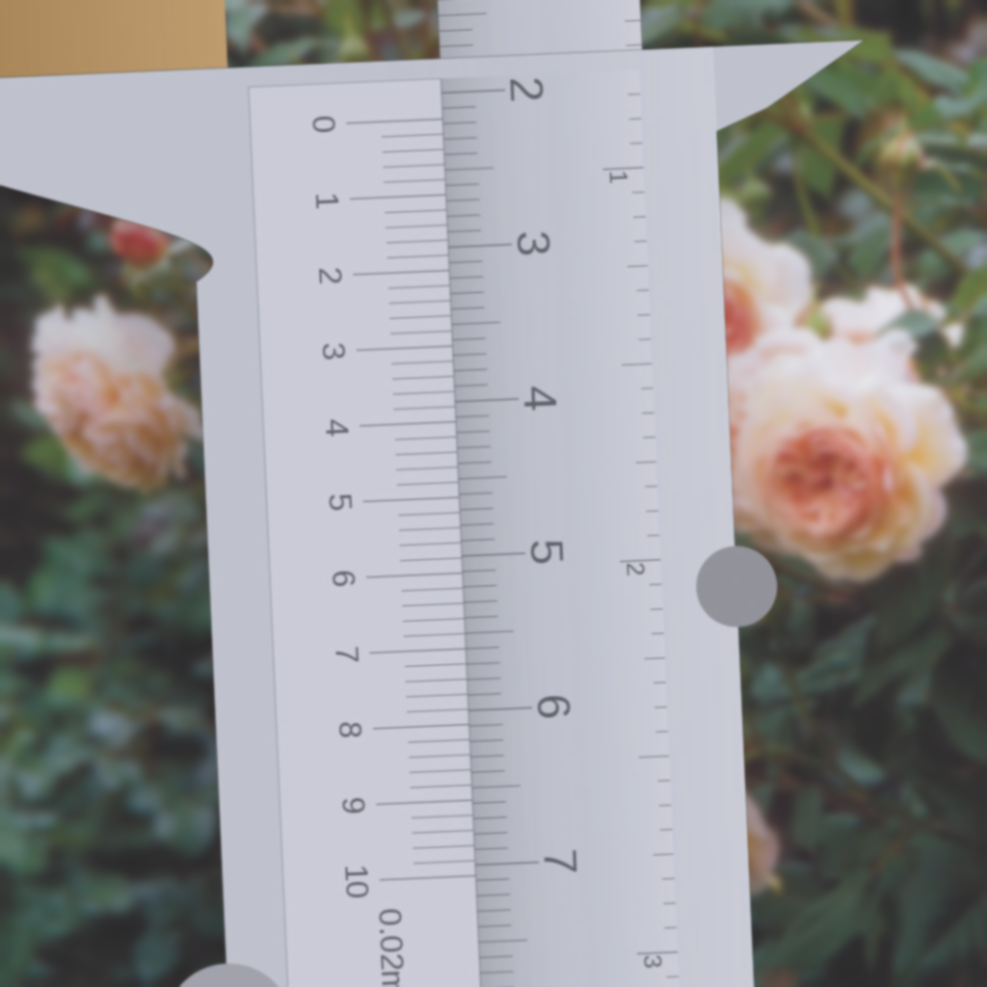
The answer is 21.7 mm
